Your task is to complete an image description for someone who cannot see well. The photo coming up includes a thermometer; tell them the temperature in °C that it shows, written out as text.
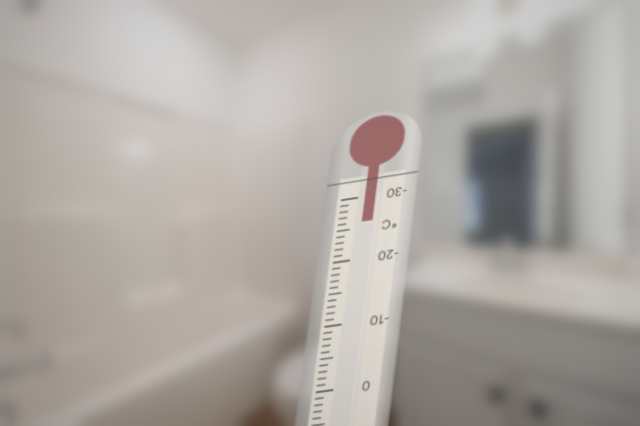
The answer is -26 °C
